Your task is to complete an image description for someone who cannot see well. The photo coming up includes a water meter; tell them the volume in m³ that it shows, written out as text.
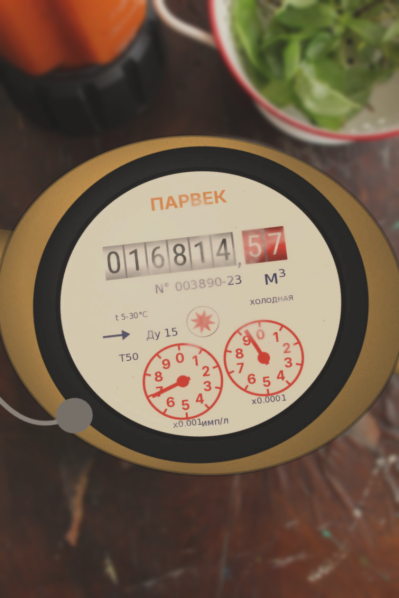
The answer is 16814.5769 m³
